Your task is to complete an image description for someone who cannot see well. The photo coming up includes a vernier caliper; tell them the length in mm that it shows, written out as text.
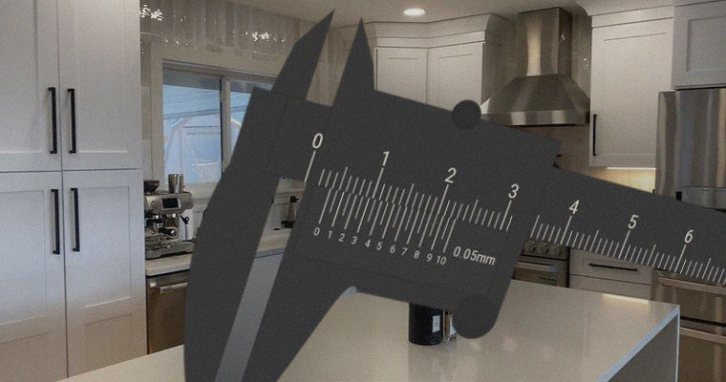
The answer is 3.8 mm
